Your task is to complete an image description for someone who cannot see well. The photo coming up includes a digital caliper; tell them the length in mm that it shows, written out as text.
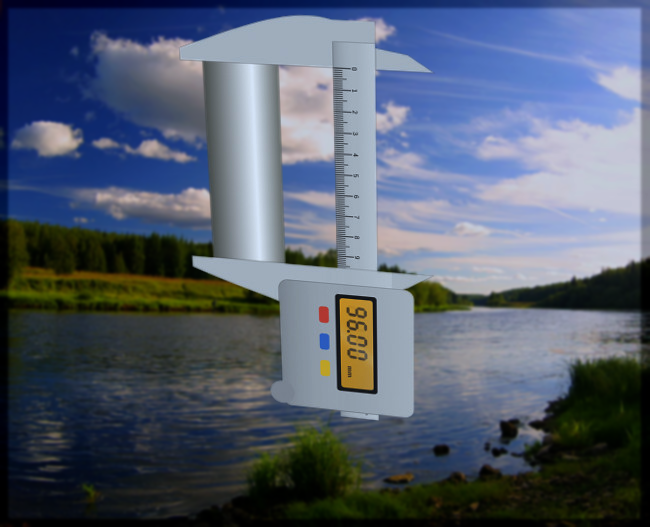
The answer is 96.00 mm
